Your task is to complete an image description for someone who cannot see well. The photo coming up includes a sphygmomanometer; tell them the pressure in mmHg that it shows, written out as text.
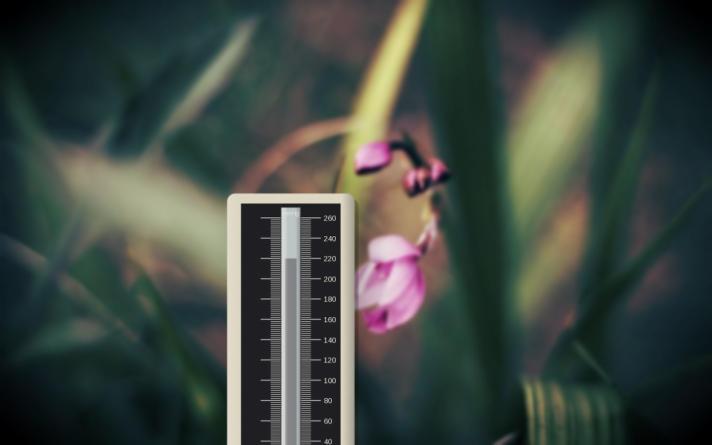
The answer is 220 mmHg
